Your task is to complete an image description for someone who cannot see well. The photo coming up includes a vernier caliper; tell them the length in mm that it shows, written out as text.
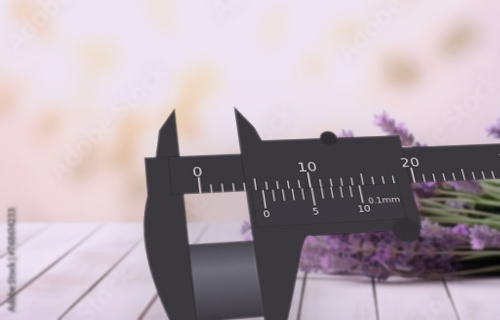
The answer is 5.6 mm
